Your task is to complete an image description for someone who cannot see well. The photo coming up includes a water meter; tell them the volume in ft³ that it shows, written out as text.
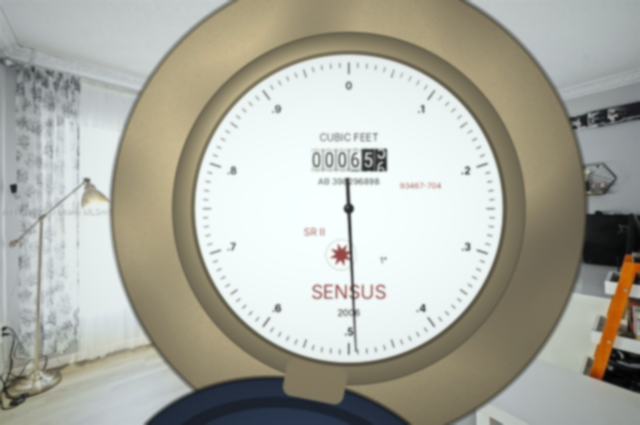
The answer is 655.49 ft³
